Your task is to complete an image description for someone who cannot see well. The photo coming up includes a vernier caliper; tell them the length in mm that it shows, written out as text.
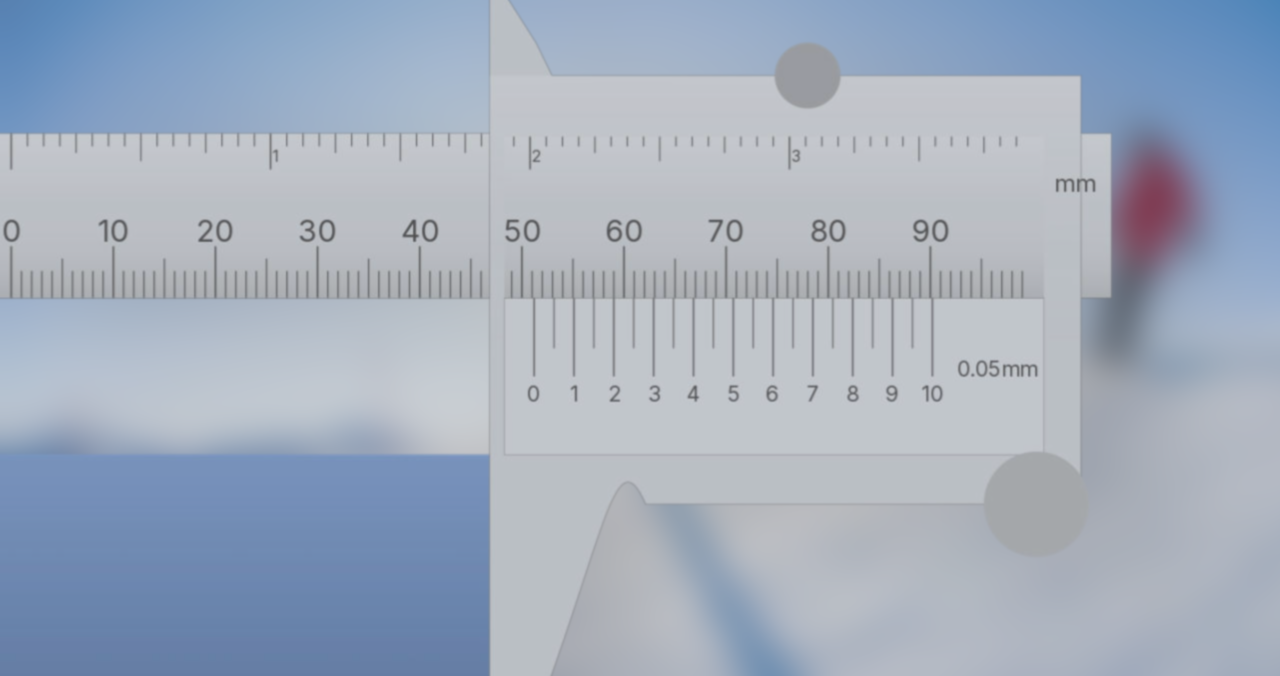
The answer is 51.2 mm
